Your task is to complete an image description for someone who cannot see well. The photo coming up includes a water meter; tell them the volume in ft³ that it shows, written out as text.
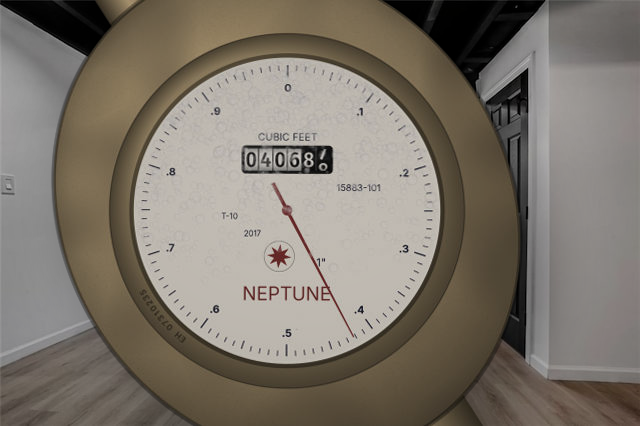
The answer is 40687.42 ft³
